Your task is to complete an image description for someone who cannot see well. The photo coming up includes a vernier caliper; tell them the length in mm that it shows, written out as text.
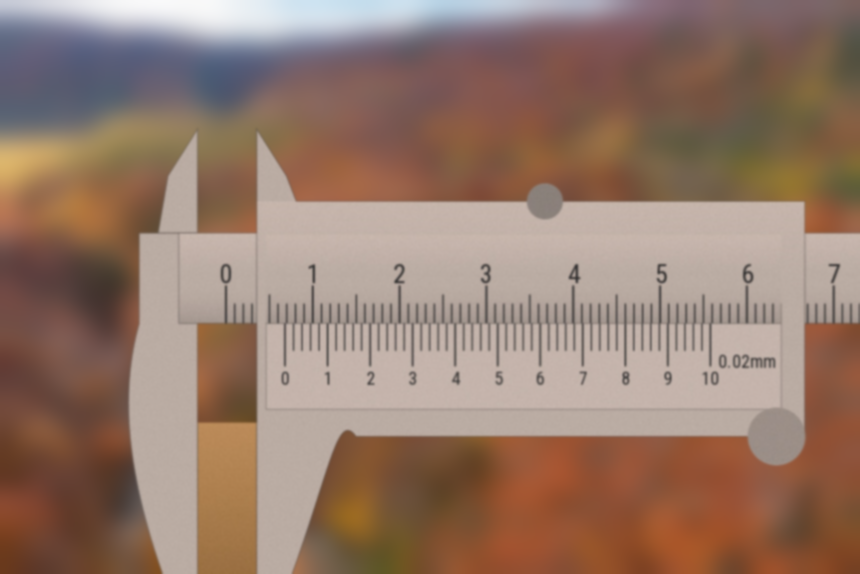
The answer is 6.8 mm
